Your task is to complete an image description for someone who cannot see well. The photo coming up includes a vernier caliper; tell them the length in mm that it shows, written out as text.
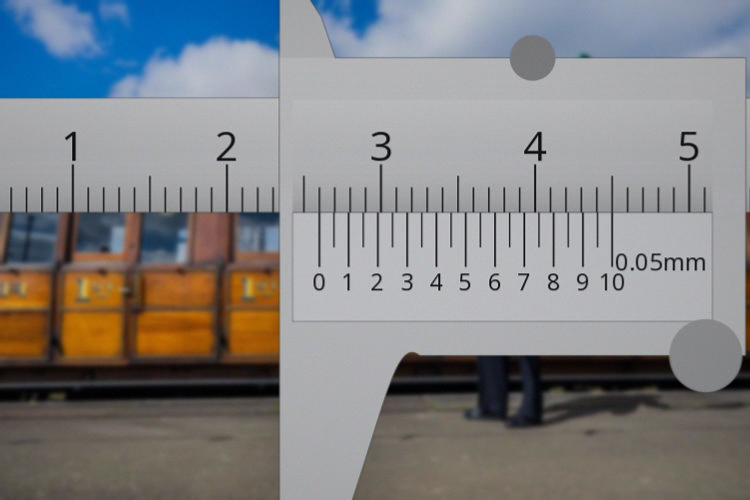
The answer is 26.0 mm
